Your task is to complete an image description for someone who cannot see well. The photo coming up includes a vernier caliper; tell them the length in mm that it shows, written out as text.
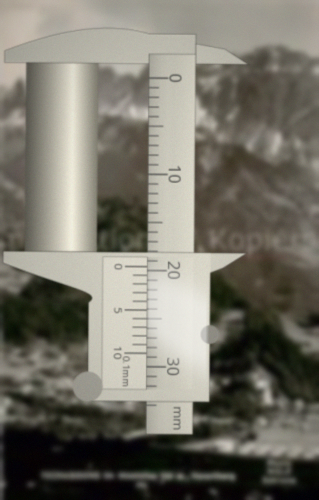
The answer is 19.6 mm
